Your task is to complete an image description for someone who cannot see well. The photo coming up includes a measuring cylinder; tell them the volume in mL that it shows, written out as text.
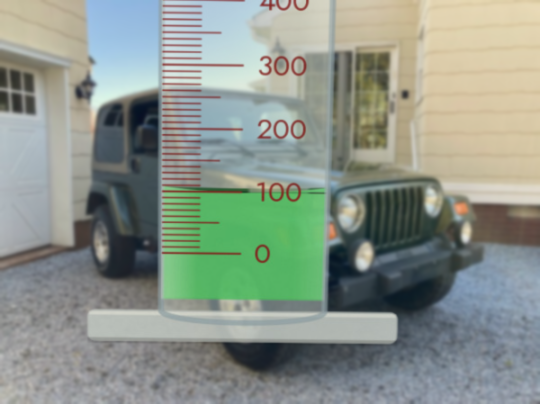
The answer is 100 mL
